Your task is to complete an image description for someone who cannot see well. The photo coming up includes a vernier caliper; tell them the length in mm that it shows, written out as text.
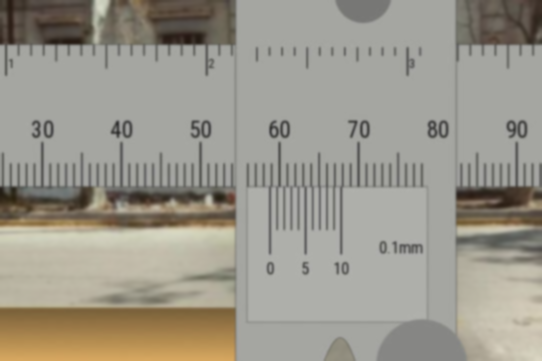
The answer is 58.8 mm
